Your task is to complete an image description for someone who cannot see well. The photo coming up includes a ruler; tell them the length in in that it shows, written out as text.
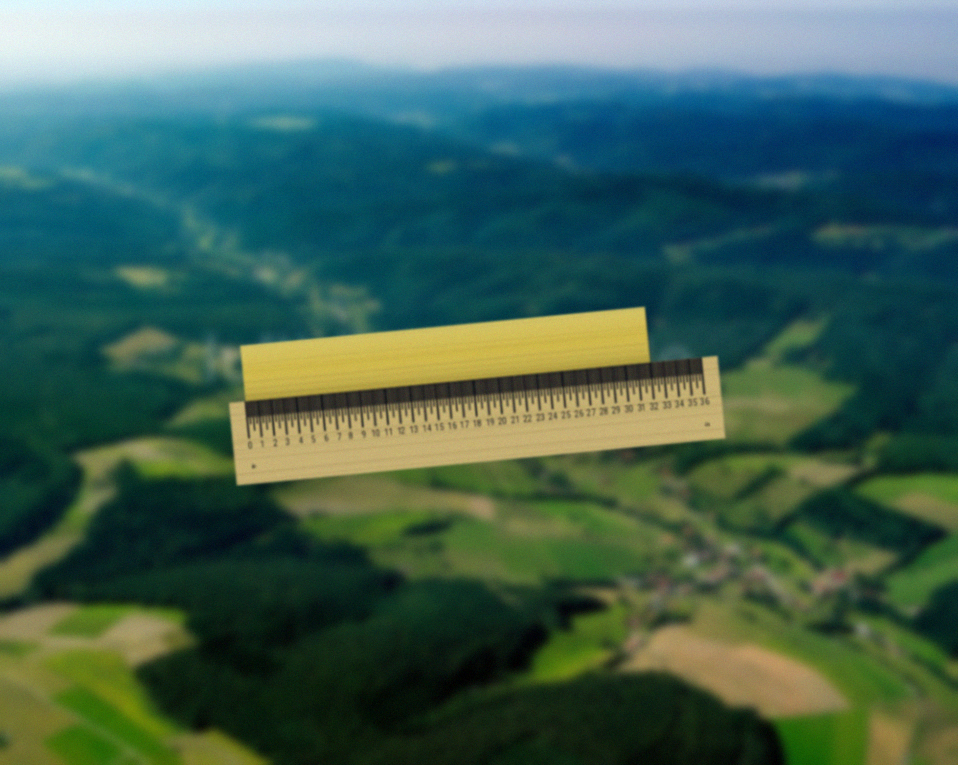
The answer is 32 in
